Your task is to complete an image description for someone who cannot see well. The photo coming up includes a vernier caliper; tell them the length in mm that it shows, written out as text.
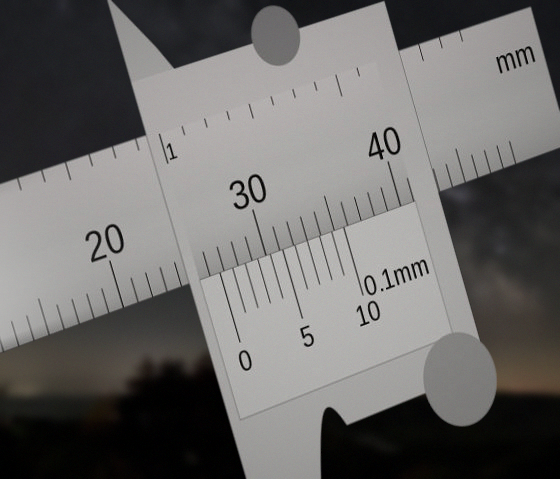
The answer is 26.7 mm
